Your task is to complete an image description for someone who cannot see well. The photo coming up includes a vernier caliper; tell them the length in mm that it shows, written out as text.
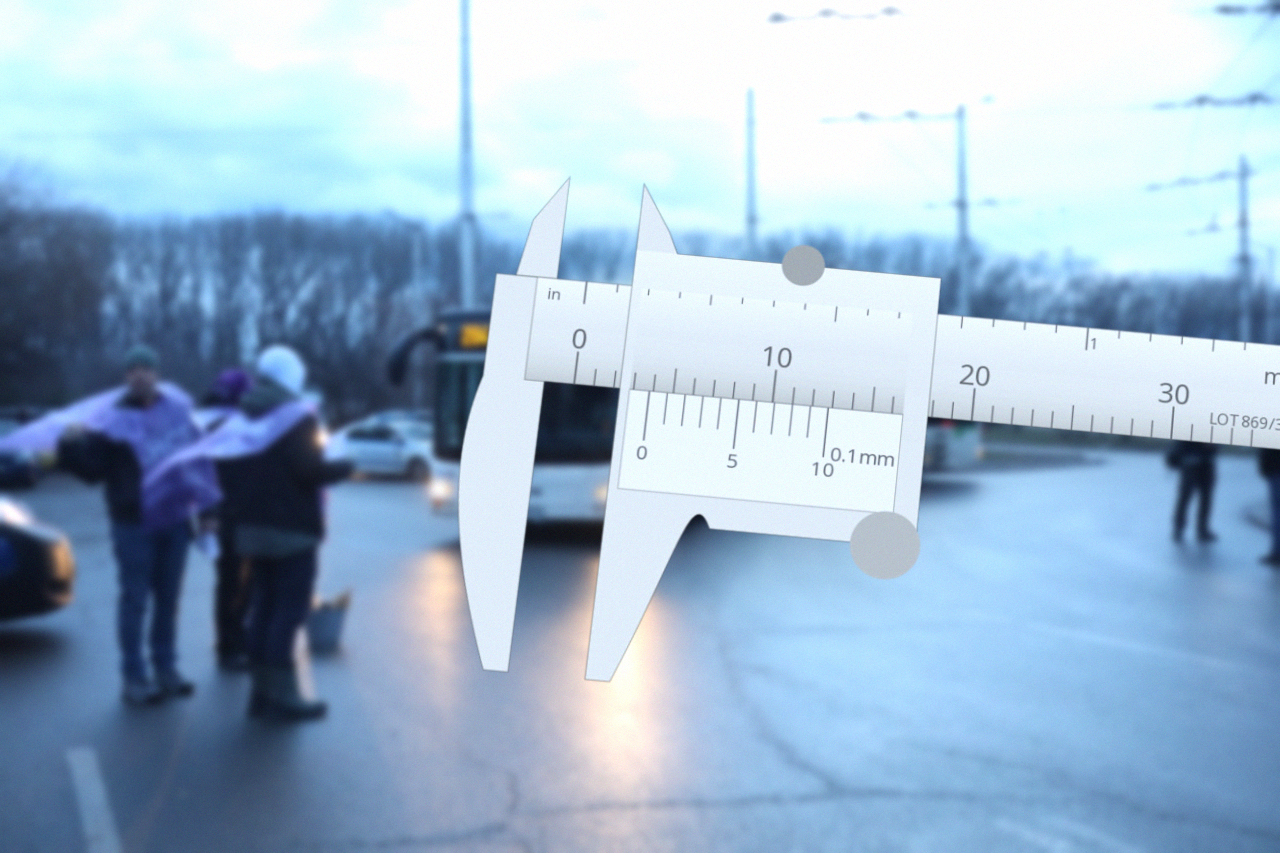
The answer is 3.8 mm
